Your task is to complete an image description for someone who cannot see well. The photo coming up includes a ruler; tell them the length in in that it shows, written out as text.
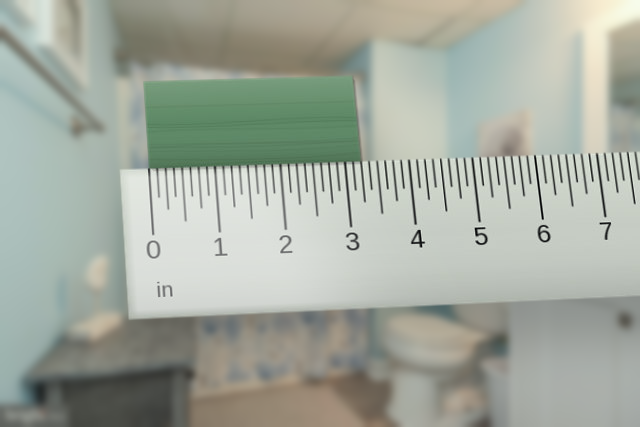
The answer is 3.25 in
